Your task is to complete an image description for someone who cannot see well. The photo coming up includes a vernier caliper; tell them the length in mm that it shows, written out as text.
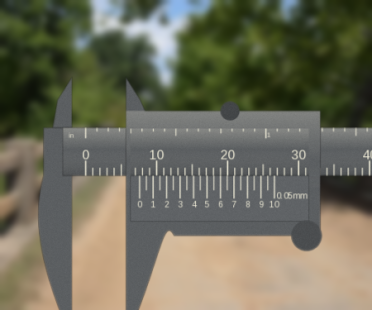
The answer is 7.6 mm
